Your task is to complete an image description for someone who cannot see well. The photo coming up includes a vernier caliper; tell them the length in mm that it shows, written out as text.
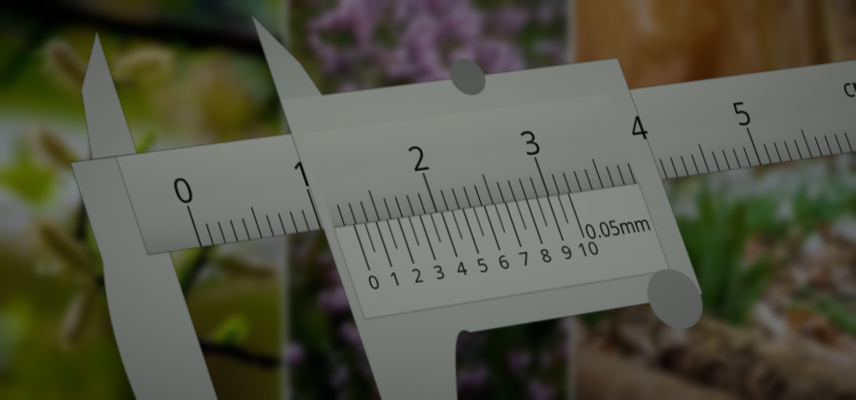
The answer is 12.8 mm
